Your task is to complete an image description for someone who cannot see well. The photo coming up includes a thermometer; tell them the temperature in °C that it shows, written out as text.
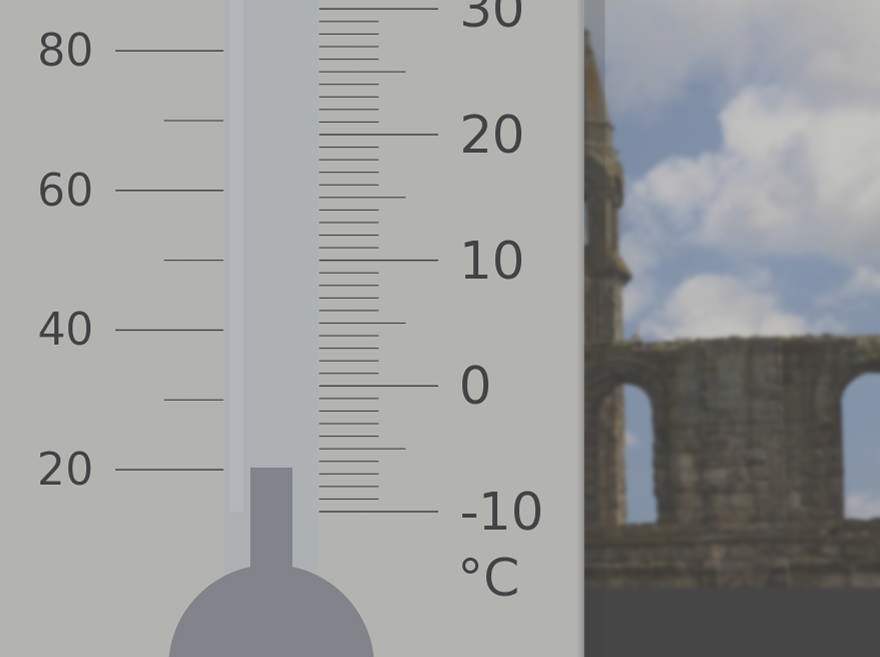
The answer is -6.5 °C
